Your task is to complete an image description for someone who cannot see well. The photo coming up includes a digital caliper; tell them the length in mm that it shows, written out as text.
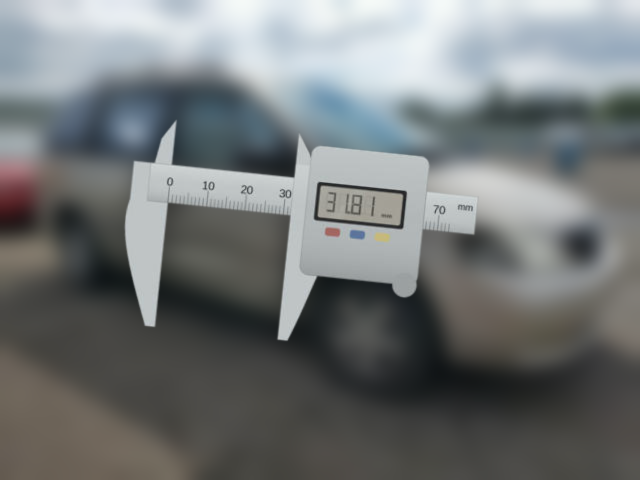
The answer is 31.81 mm
